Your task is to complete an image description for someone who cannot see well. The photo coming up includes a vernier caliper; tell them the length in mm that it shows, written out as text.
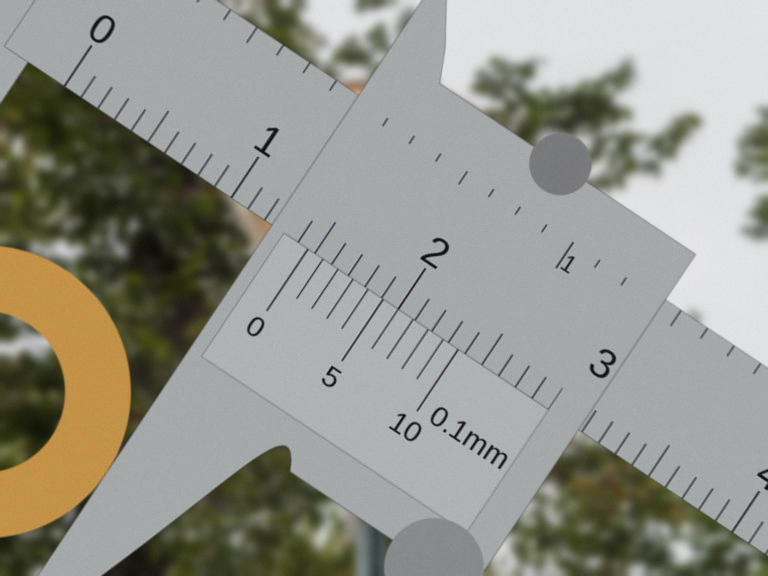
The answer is 14.6 mm
